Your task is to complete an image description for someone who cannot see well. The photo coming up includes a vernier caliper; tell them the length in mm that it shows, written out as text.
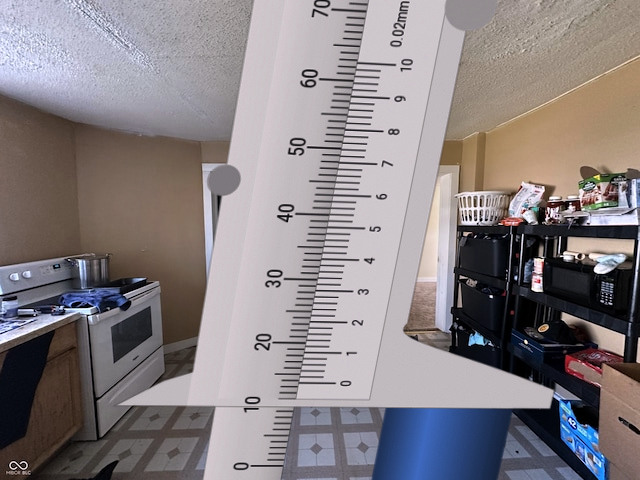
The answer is 13.6 mm
